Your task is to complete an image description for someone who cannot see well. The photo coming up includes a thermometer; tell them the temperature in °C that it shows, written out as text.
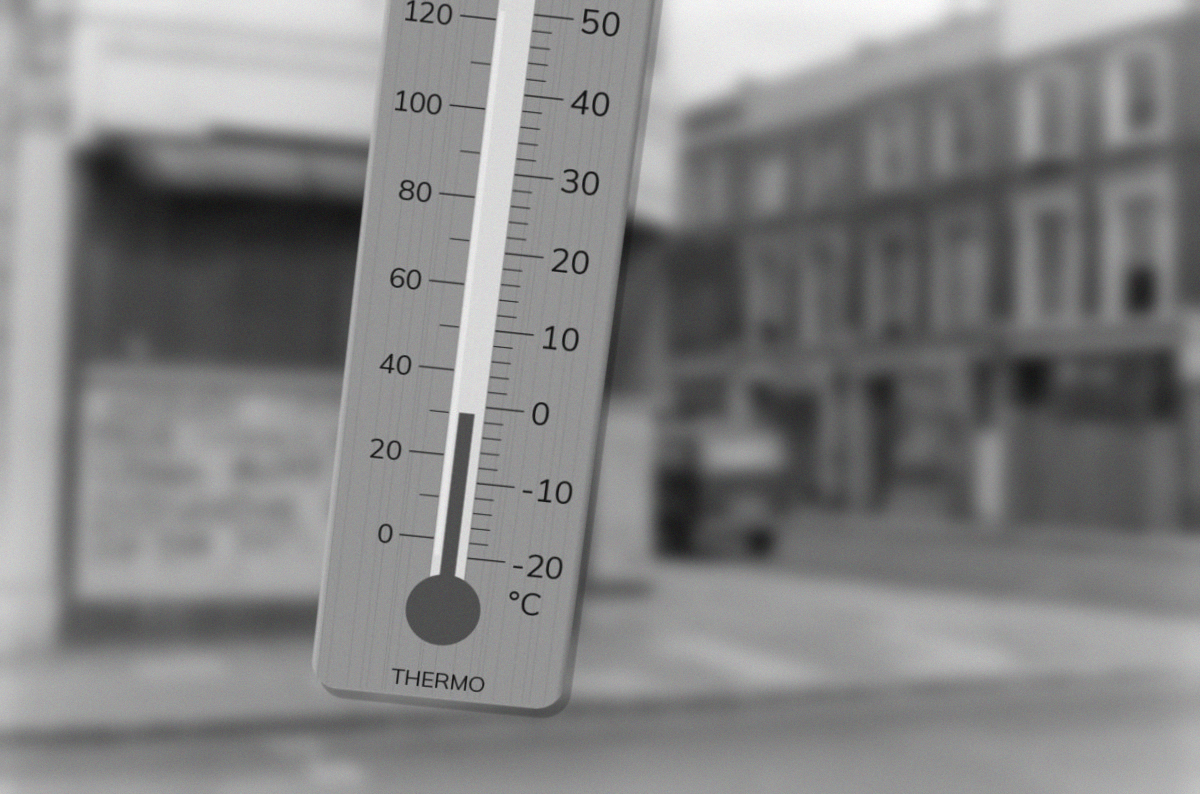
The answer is -1 °C
